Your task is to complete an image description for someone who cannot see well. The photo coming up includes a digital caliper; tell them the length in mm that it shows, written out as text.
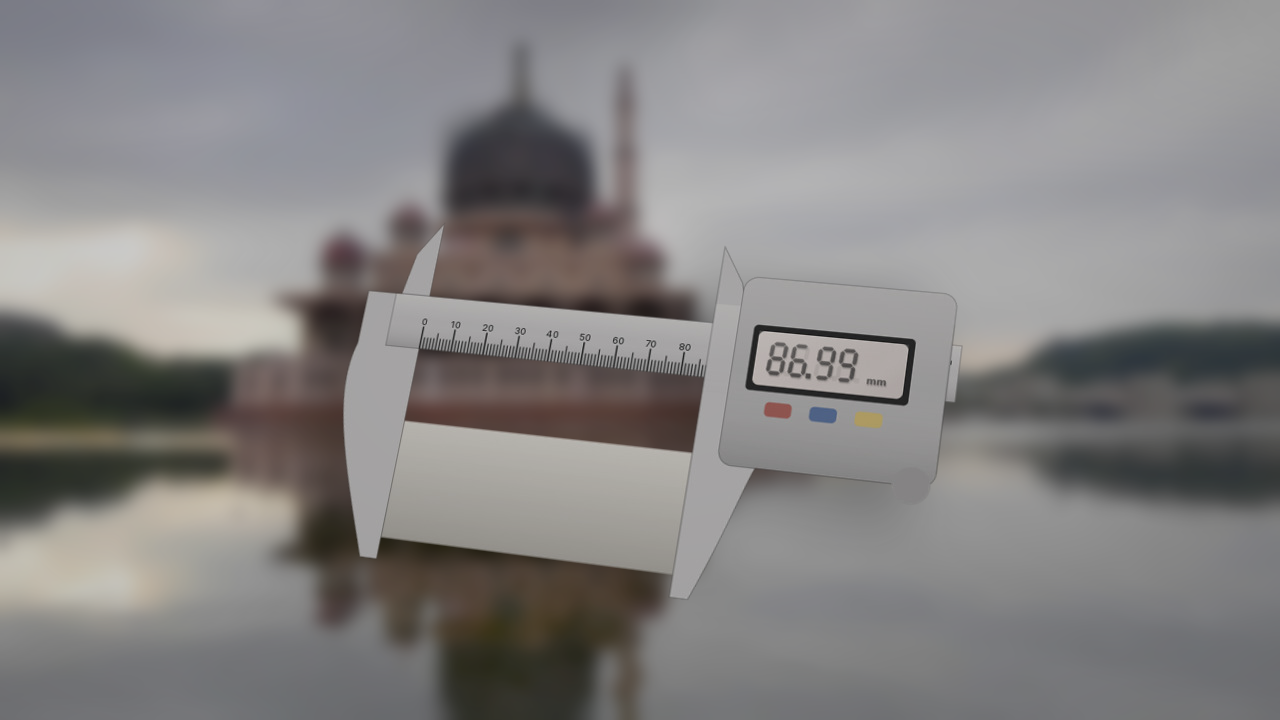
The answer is 86.99 mm
